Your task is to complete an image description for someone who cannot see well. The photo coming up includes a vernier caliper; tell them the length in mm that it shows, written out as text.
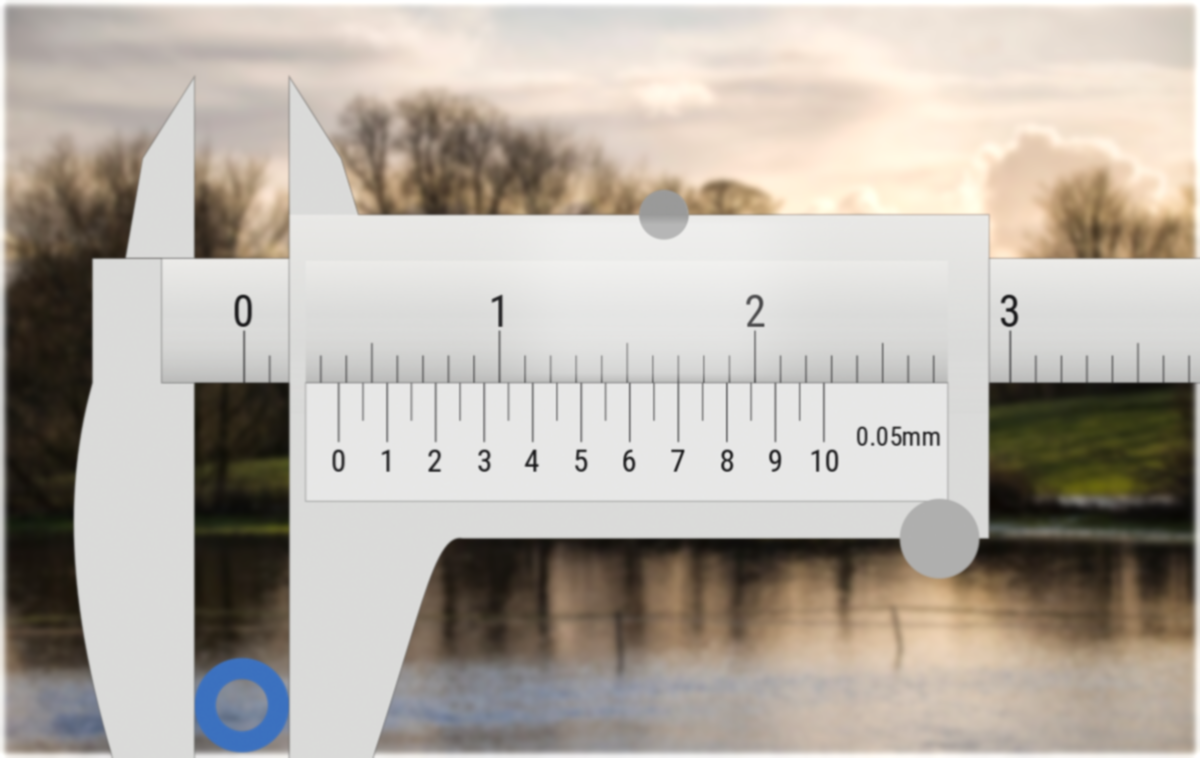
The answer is 3.7 mm
